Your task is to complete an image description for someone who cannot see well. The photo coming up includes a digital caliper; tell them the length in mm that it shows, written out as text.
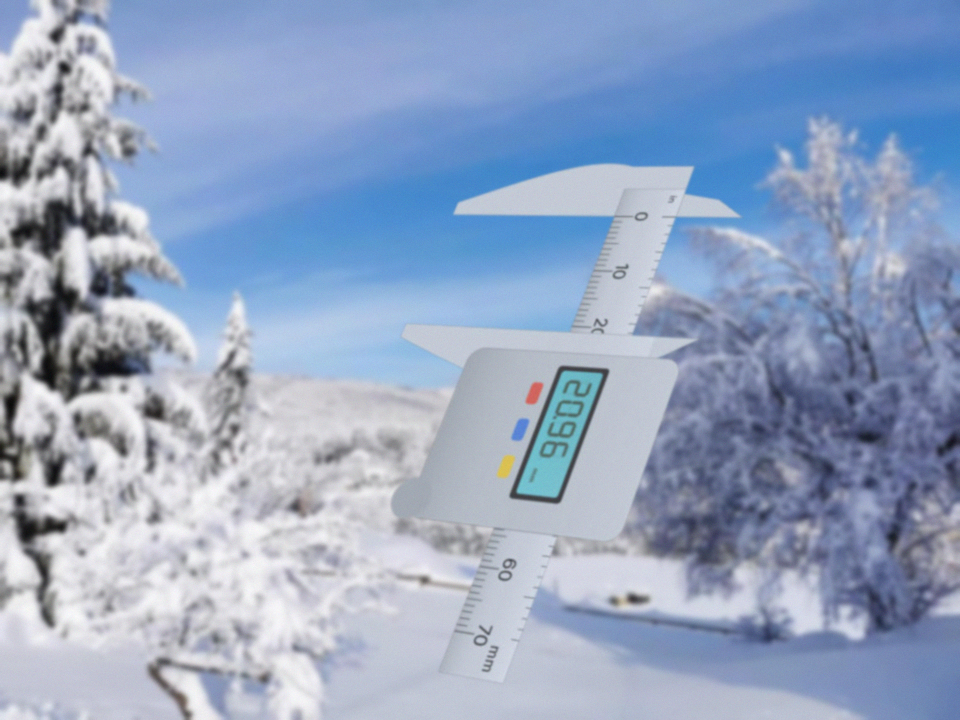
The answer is 20.96 mm
